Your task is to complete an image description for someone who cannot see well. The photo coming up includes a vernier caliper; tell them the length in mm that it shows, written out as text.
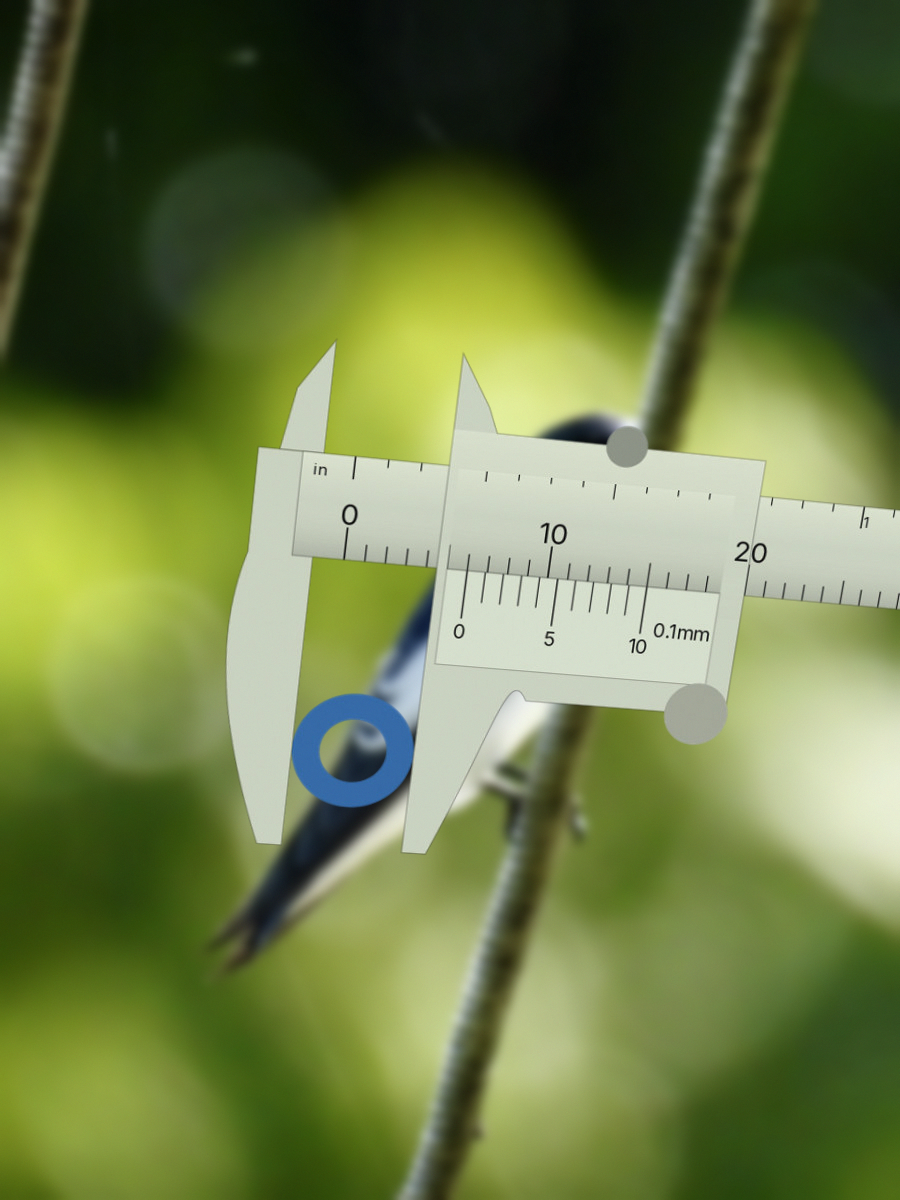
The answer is 6.0 mm
